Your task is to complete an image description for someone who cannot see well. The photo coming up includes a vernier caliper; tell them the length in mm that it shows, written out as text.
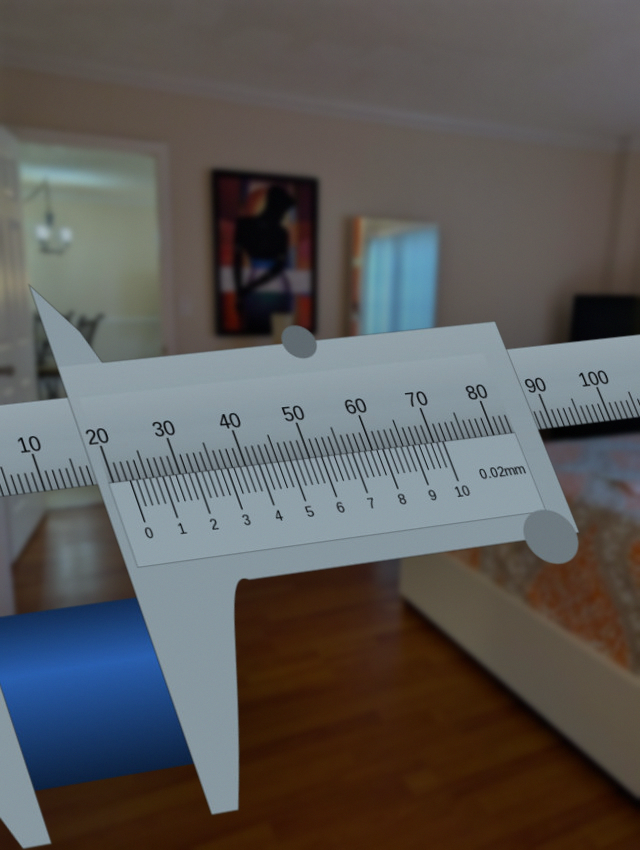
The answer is 22.5 mm
